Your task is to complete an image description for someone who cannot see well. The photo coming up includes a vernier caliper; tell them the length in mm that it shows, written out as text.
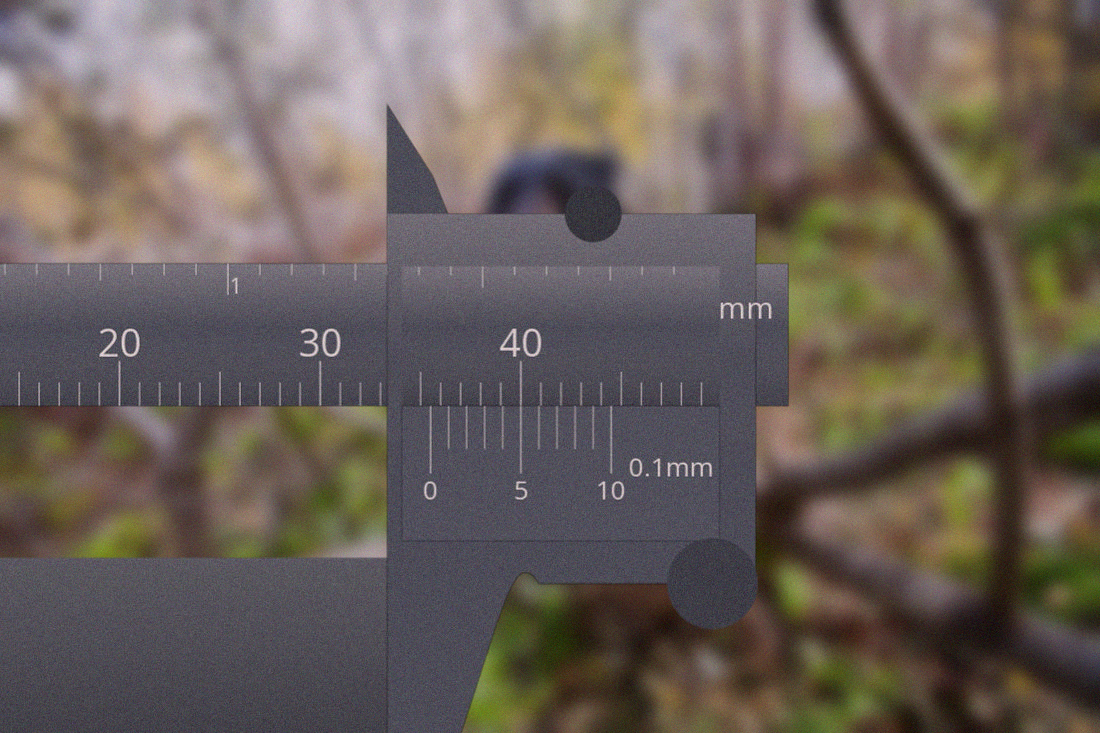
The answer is 35.5 mm
